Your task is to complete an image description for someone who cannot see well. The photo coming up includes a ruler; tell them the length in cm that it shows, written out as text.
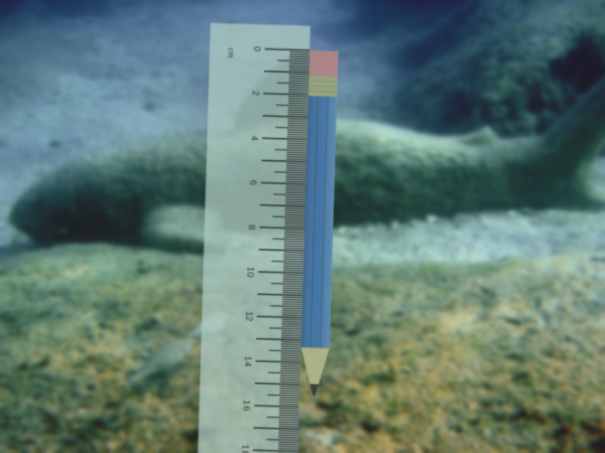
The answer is 15.5 cm
